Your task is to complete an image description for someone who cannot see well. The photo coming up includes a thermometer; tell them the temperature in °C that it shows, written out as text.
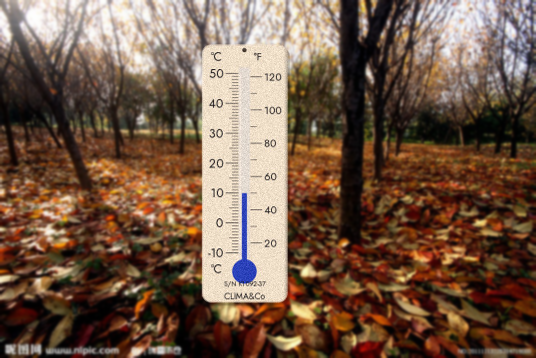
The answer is 10 °C
